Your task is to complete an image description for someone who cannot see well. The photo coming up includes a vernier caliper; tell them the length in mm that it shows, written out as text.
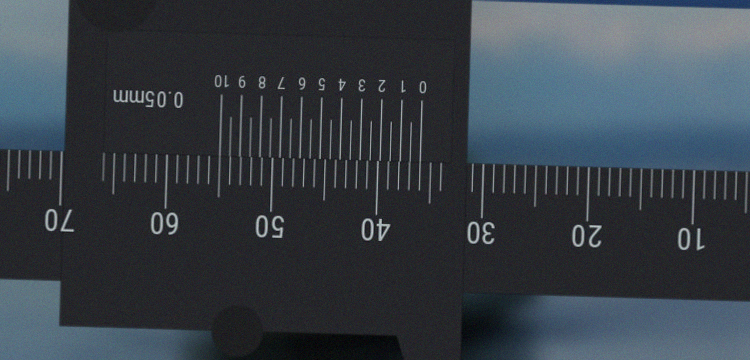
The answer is 36.0 mm
